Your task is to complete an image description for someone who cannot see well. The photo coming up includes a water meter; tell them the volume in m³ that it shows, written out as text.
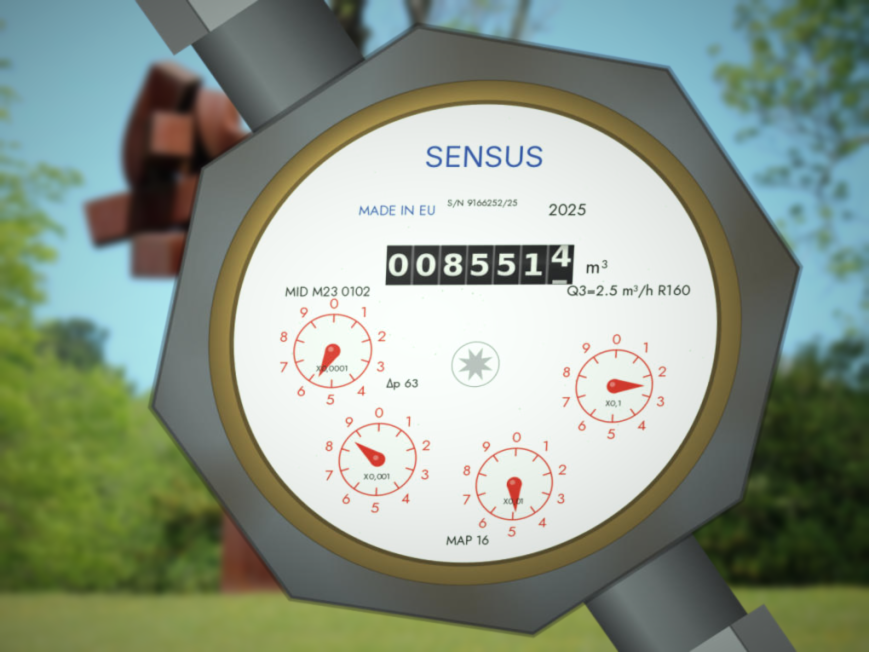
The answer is 85514.2485 m³
